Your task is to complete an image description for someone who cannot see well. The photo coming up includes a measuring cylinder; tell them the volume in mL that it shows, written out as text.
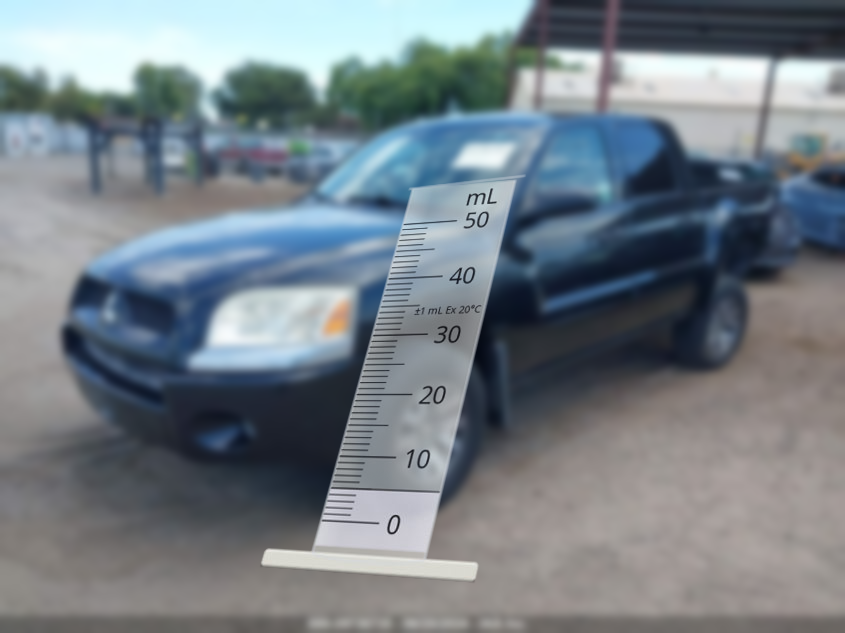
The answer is 5 mL
